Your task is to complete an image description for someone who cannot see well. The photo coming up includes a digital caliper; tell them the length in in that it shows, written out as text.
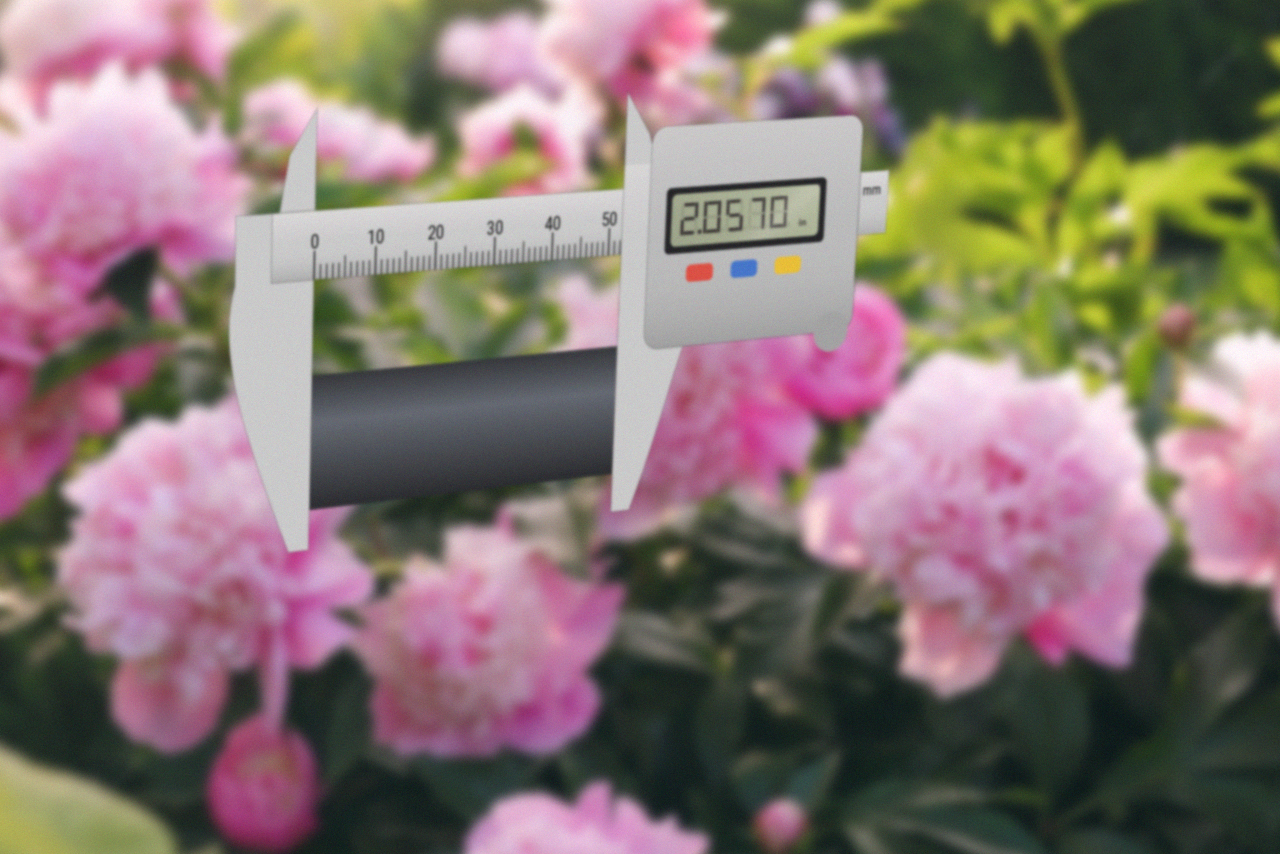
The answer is 2.0570 in
